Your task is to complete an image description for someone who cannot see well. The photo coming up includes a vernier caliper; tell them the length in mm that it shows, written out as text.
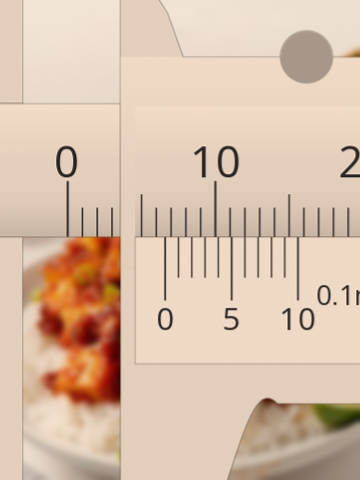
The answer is 6.6 mm
